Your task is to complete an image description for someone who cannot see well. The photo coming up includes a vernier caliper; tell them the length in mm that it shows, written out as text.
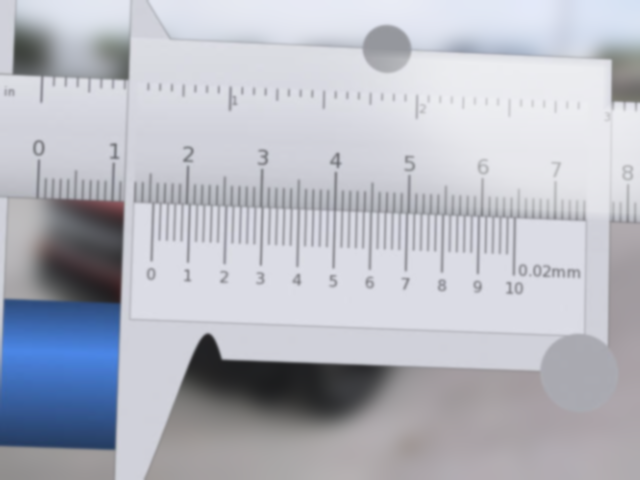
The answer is 15.5 mm
